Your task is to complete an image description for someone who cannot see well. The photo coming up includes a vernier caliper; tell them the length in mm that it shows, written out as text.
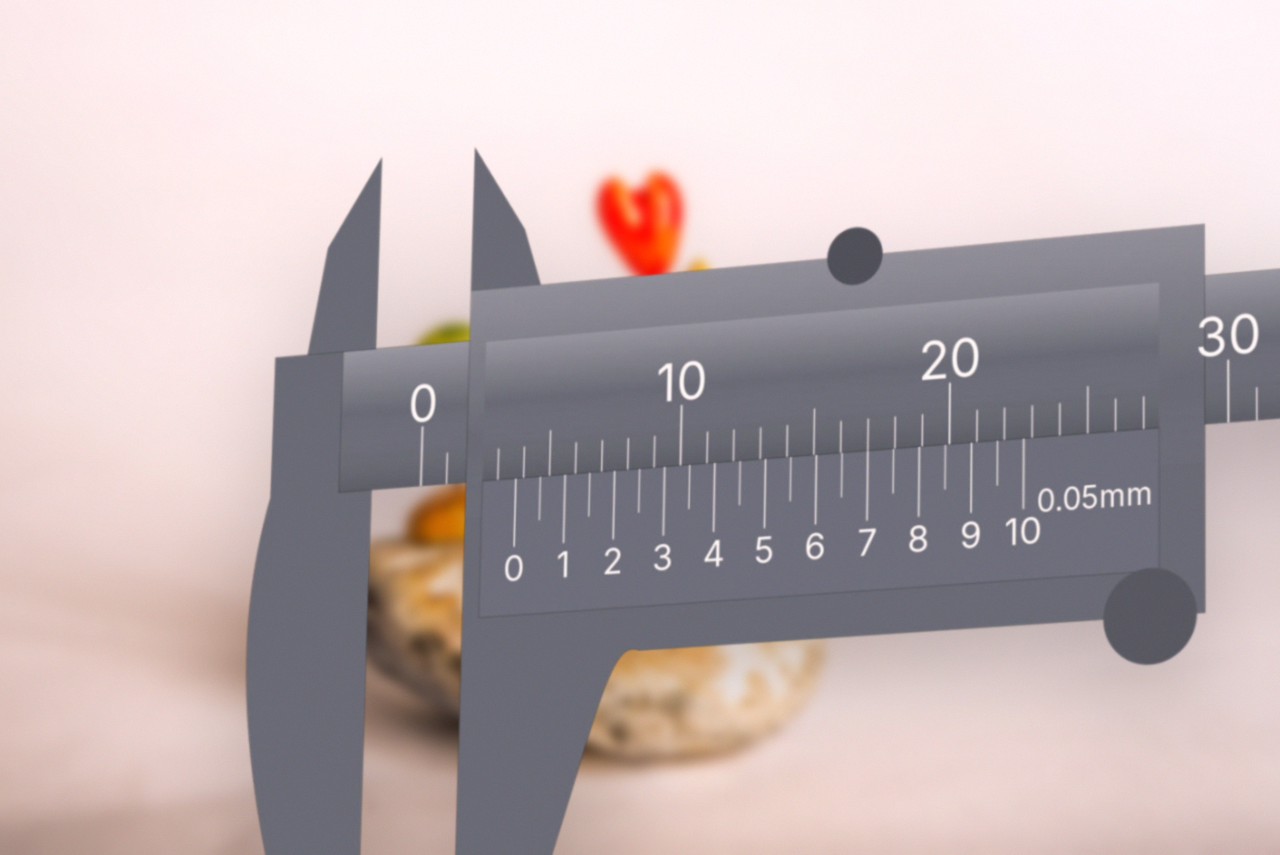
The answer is 3.7 mm
